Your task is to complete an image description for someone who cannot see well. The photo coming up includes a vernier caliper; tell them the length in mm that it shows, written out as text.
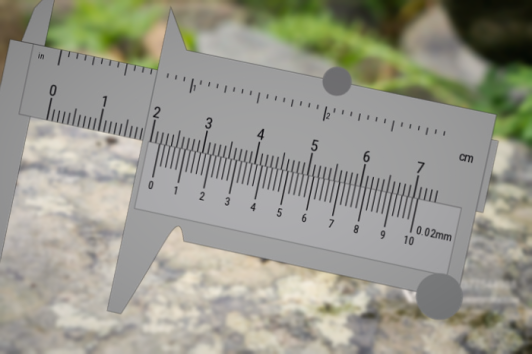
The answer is 21.8 mm
